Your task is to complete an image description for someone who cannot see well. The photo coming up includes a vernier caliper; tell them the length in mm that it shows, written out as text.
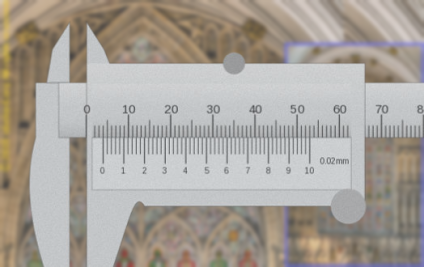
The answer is 4.0 mm
